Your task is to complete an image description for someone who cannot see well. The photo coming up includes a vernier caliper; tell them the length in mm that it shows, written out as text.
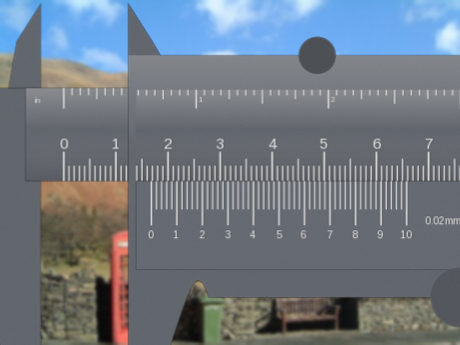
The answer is 16.8 mm
